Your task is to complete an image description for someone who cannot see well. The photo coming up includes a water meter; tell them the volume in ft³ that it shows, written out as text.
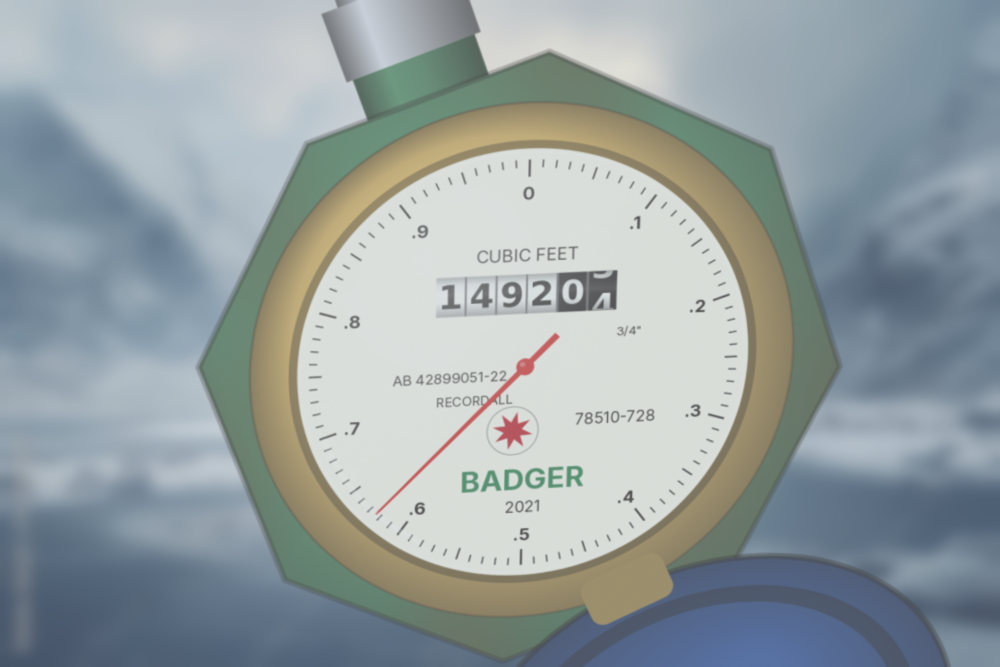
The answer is 149203.62 ft³
